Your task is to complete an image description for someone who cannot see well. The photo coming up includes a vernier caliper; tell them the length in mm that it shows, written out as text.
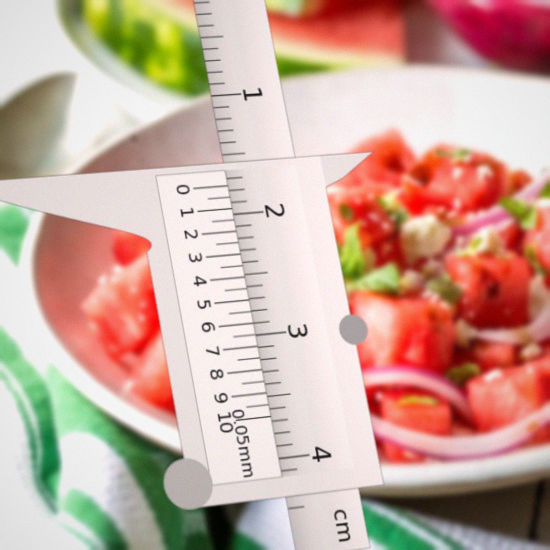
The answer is 17.6 mm
